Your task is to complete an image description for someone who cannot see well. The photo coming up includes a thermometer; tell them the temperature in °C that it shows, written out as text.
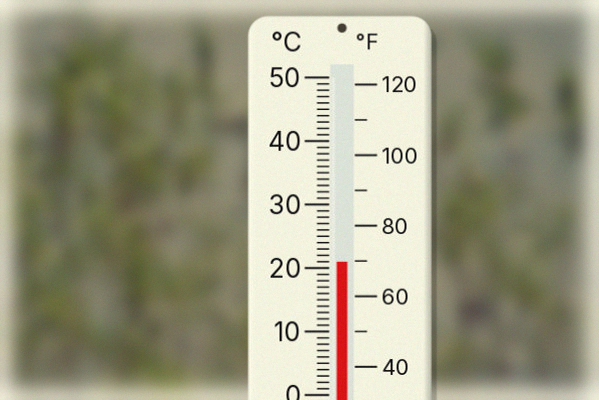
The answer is 21 °C
